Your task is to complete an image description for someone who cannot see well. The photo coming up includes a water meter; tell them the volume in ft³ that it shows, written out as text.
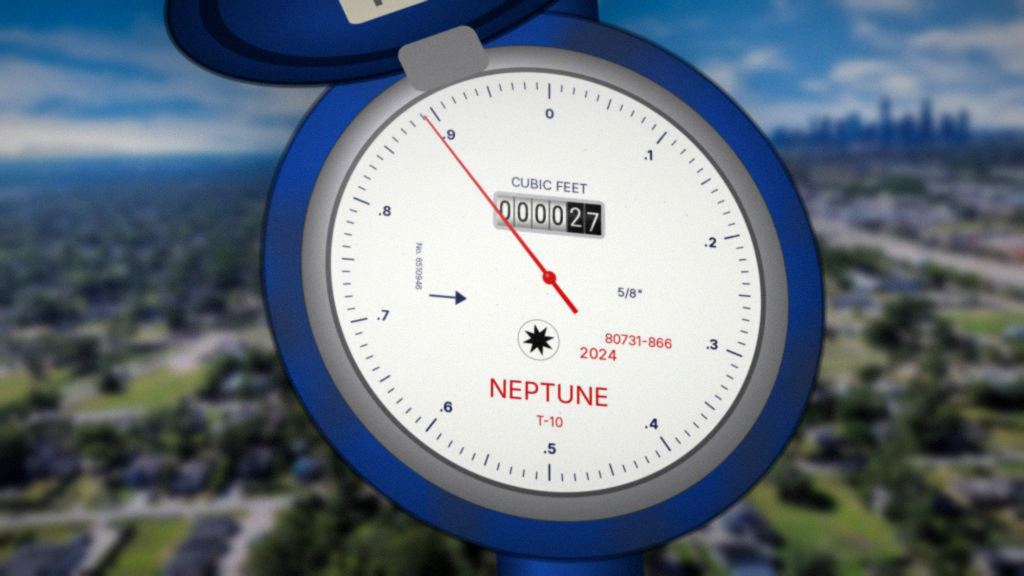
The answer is 26.89 ft³
